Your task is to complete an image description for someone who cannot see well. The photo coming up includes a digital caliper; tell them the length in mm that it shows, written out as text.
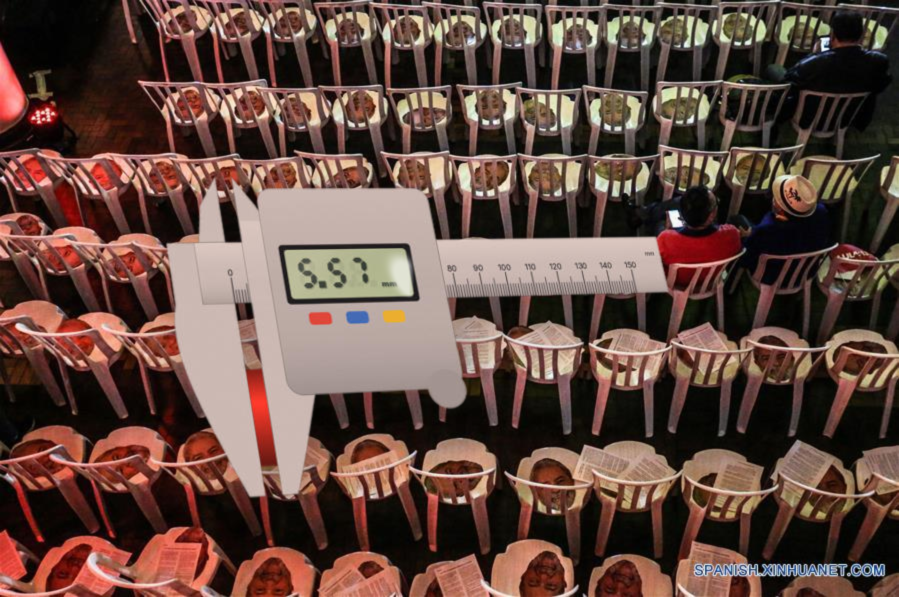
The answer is 5.57 mm
